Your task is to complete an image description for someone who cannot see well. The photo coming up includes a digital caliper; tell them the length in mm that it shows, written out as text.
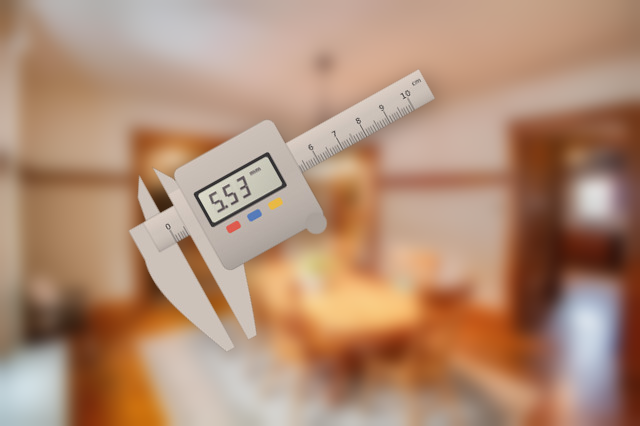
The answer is 5.53 mm
